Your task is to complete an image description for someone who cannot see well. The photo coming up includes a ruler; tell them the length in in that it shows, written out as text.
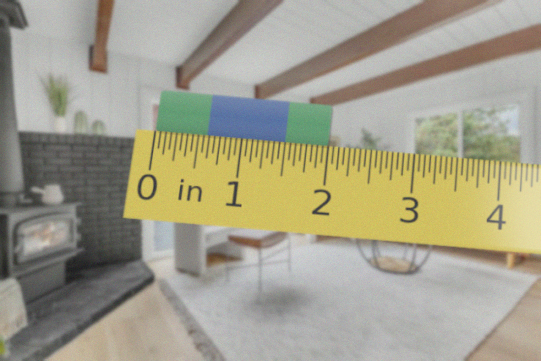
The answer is 2 in
